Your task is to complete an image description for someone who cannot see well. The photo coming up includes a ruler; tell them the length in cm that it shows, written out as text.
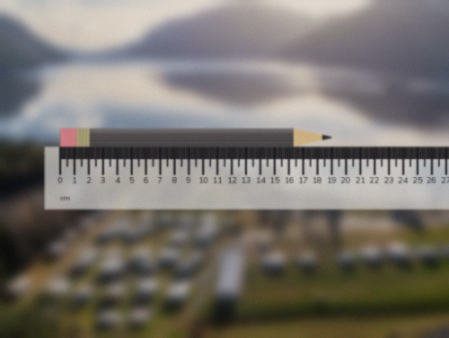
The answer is 19 cm
